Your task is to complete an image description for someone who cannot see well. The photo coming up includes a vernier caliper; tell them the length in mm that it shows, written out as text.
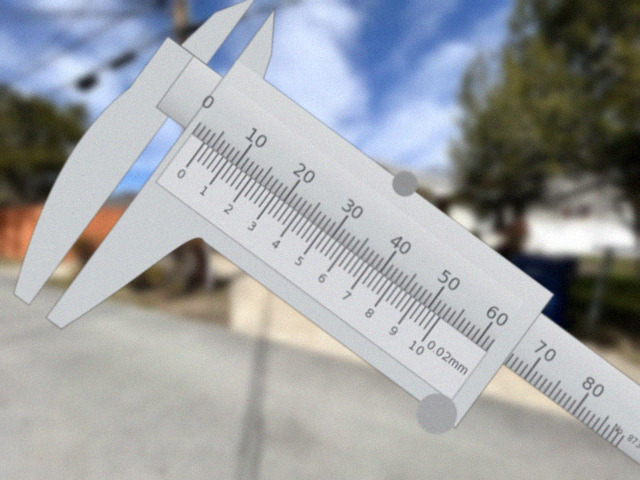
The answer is 3.5 mm
